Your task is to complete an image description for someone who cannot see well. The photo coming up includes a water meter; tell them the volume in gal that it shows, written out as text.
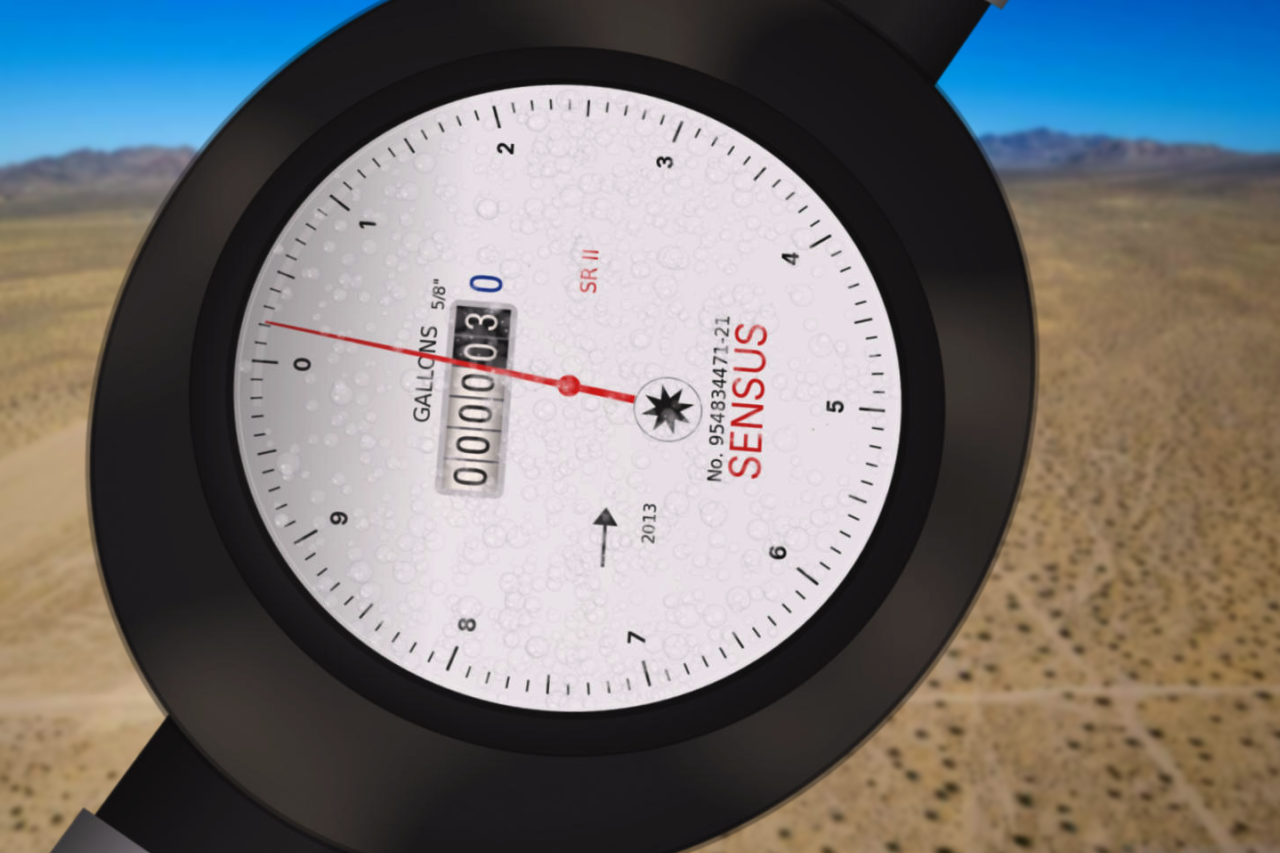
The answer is 30.2 gal
